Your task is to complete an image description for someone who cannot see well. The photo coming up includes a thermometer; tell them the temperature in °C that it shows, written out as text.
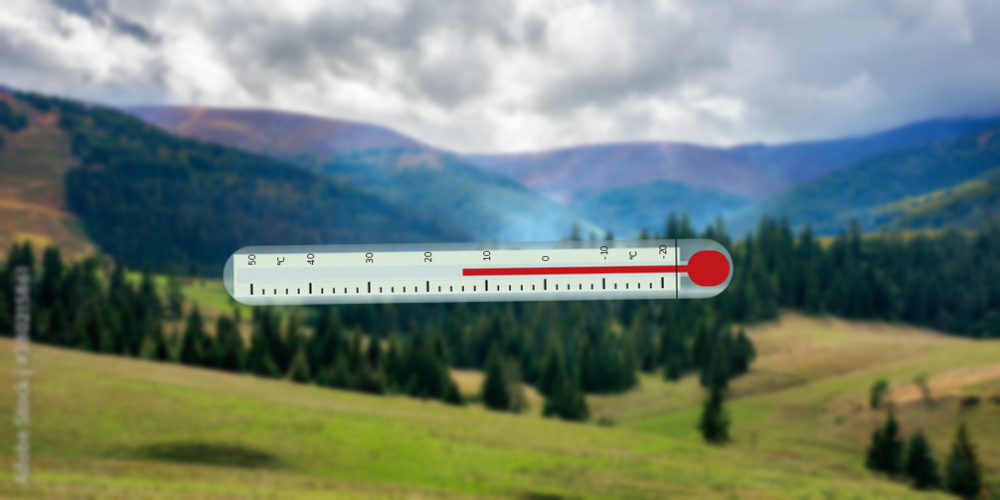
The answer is 14 °C
